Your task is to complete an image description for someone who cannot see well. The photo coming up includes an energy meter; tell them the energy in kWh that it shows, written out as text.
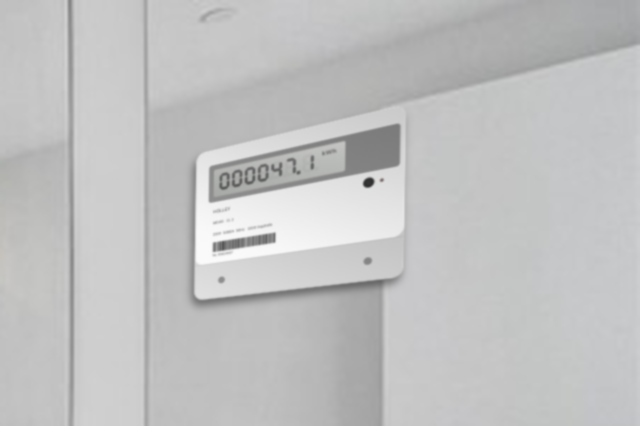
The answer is 47.1 kWh
